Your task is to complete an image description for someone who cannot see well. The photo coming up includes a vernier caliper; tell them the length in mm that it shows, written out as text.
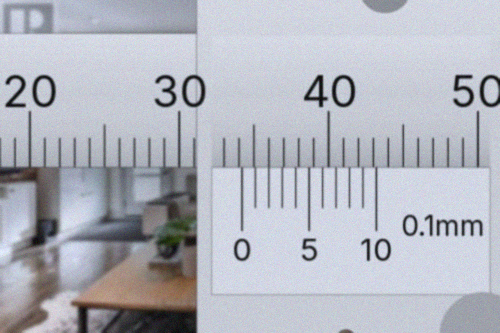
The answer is 34.2 mm
